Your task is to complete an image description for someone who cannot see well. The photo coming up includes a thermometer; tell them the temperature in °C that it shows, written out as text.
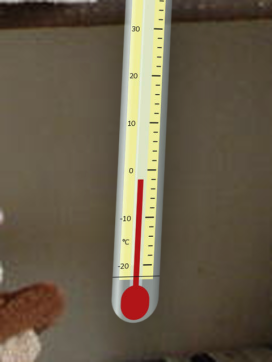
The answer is -2 °C
